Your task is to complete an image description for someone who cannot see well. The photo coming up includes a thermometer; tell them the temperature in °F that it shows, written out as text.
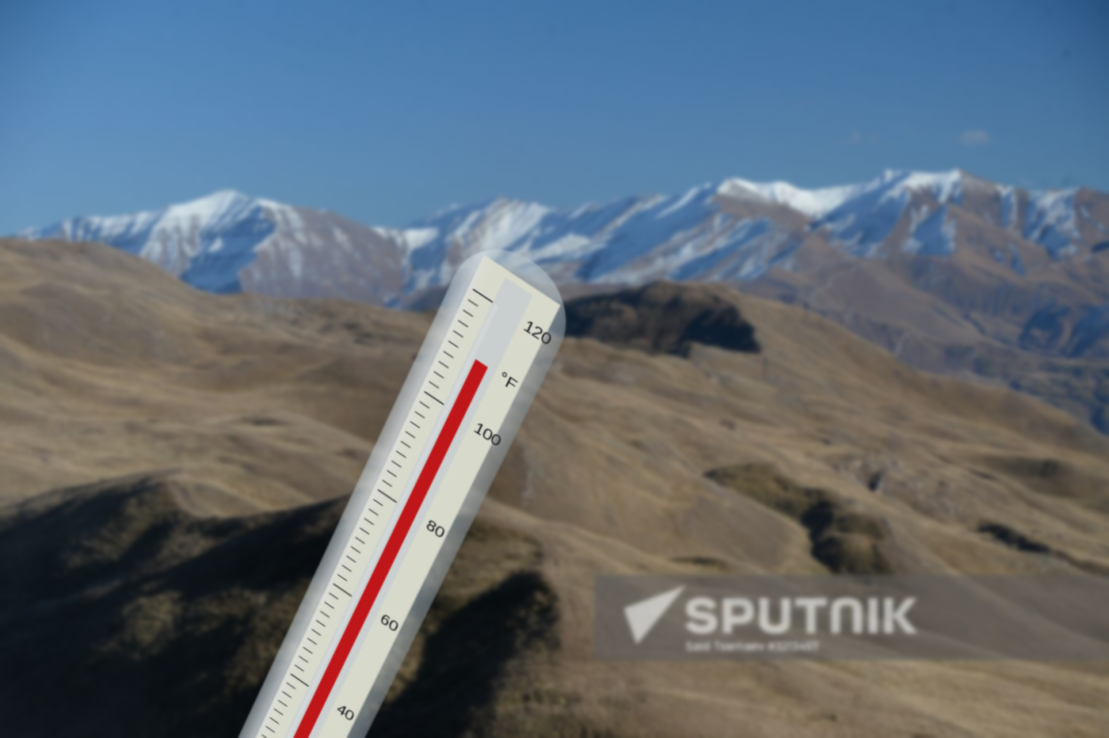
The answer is 110 °F
